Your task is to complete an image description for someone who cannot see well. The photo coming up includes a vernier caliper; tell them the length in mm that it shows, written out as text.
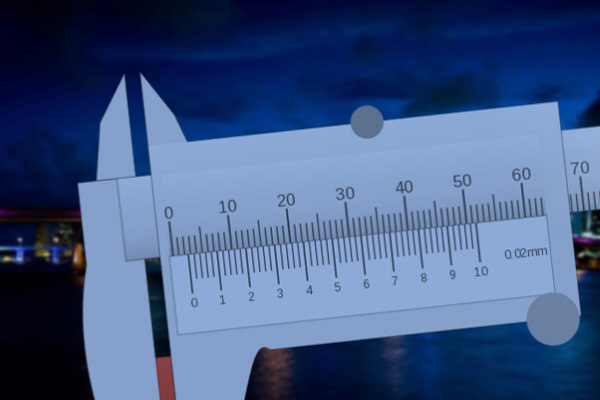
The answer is 2.6 mm
